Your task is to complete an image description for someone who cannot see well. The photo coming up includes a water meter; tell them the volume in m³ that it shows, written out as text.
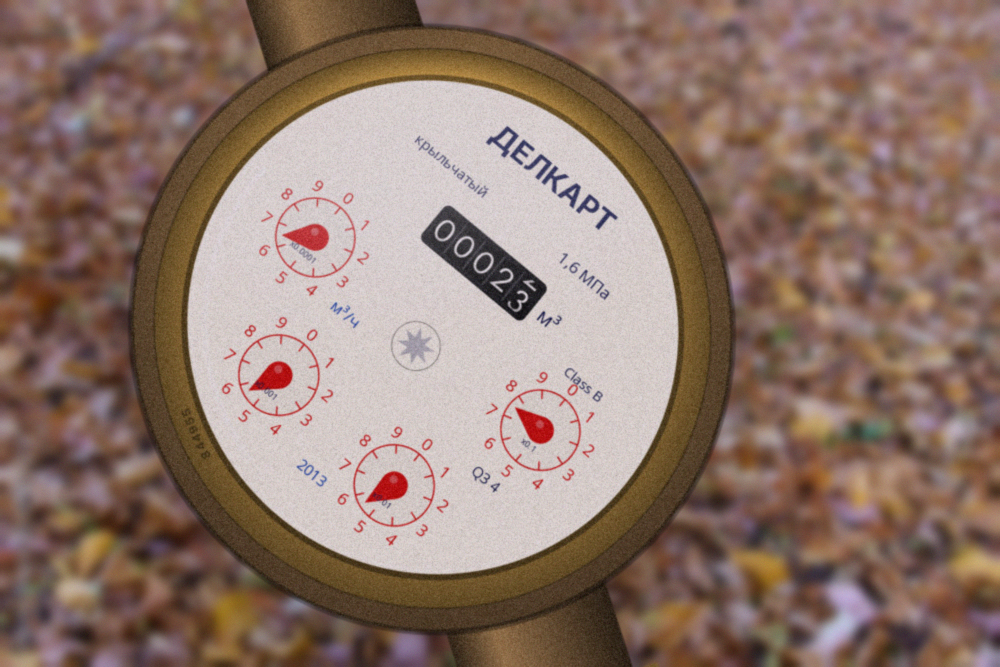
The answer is 22.7556 m³
